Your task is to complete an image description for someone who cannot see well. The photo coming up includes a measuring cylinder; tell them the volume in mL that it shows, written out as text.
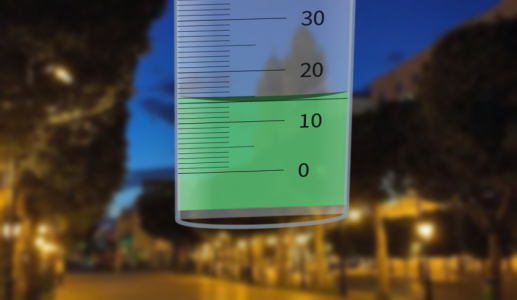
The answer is 14 mL
